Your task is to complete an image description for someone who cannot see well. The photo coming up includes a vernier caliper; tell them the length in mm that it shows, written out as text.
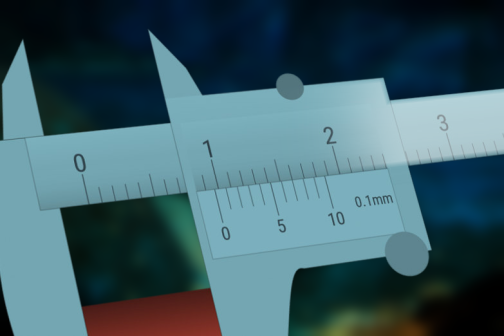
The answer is 9.7 mm
